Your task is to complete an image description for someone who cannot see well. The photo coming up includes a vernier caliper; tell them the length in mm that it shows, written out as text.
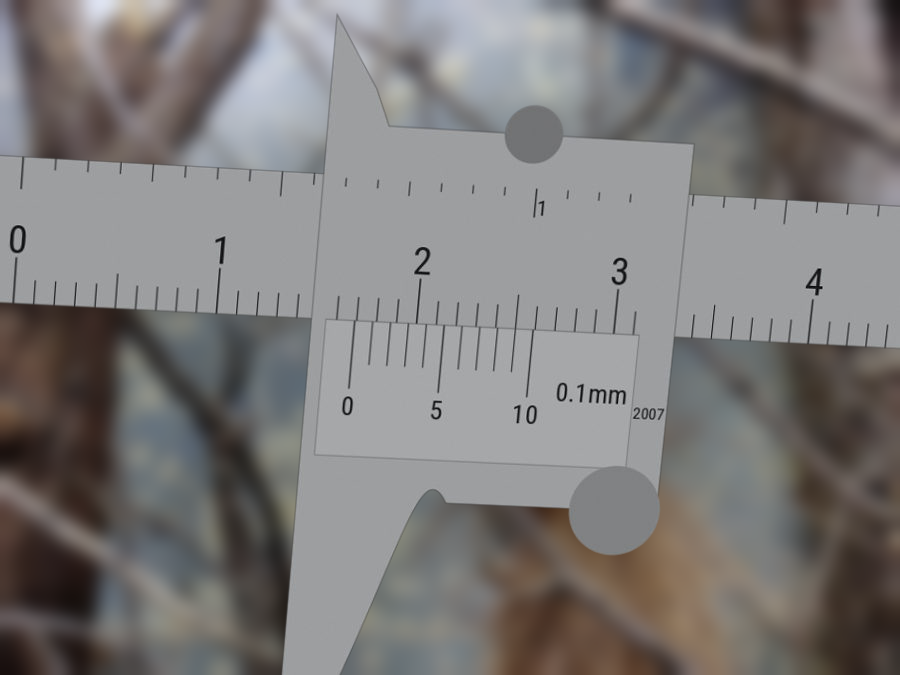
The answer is 16.9 mm
